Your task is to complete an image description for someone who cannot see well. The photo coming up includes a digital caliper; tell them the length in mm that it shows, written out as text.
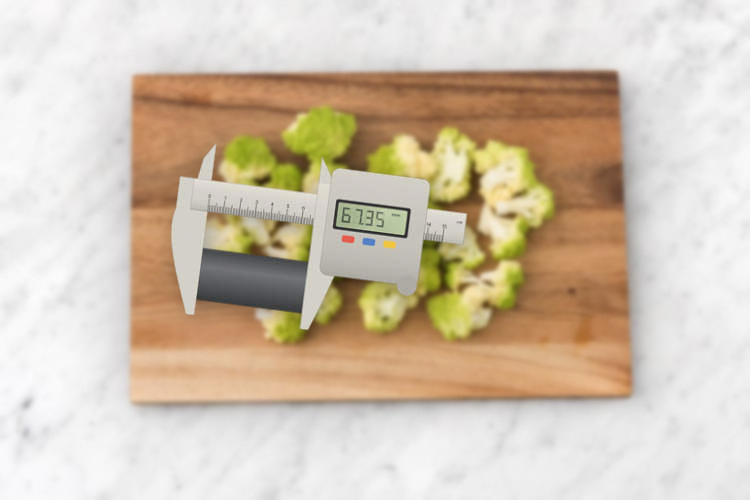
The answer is 67.35 mm
